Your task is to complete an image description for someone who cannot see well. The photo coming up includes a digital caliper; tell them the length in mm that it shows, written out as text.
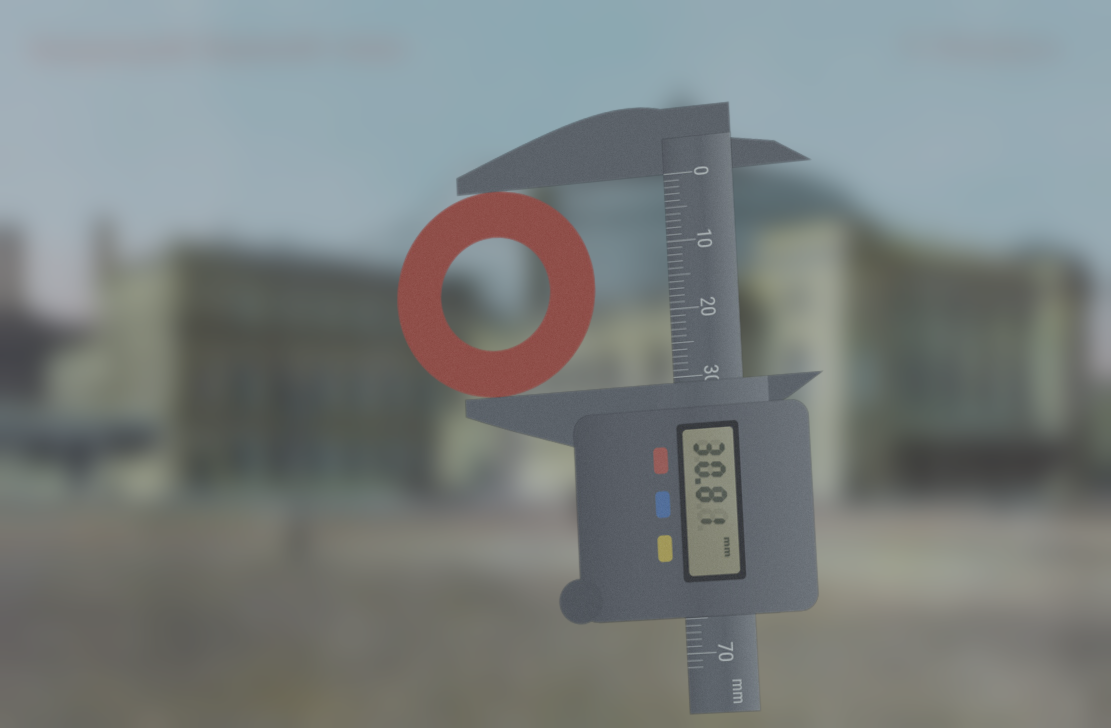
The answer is 30.81 mm
